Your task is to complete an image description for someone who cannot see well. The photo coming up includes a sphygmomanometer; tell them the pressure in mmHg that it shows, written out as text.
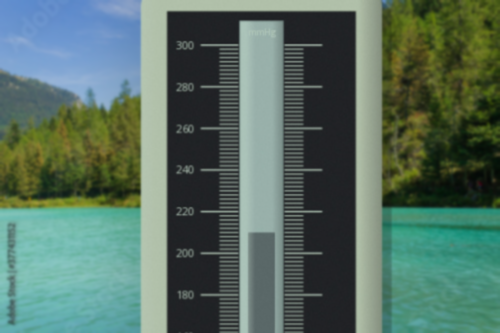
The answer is 210 mmHg
